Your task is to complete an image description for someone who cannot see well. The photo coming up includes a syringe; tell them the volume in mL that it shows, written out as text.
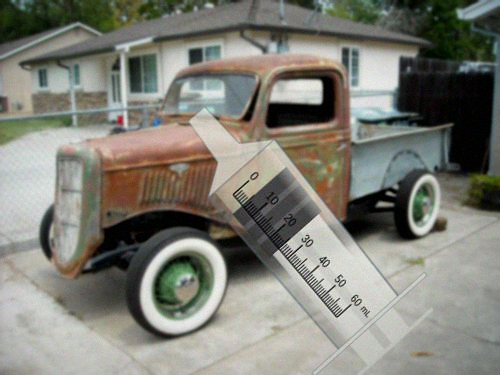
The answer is 5 mL
